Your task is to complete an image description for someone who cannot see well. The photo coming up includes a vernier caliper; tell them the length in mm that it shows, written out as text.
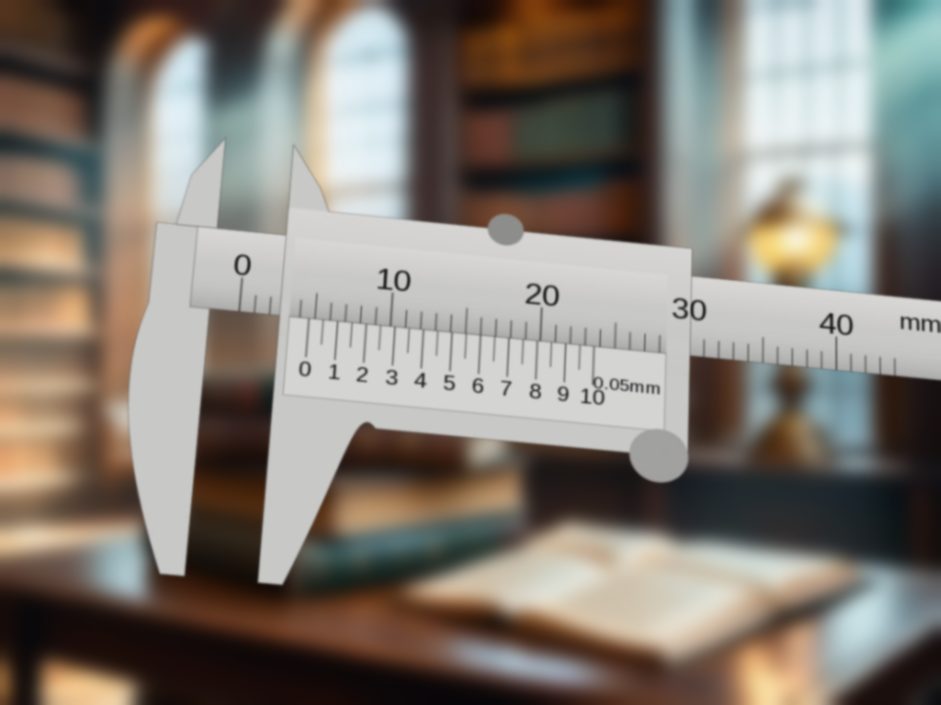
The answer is 4.6 mm
